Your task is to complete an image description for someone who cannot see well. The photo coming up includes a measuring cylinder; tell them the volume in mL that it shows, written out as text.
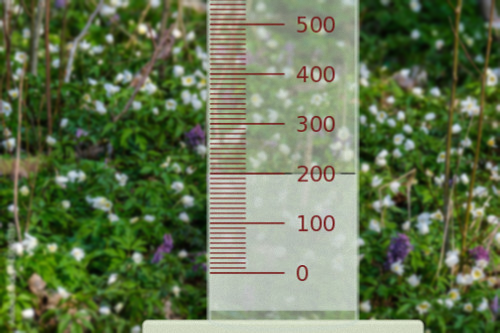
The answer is 200 mL
